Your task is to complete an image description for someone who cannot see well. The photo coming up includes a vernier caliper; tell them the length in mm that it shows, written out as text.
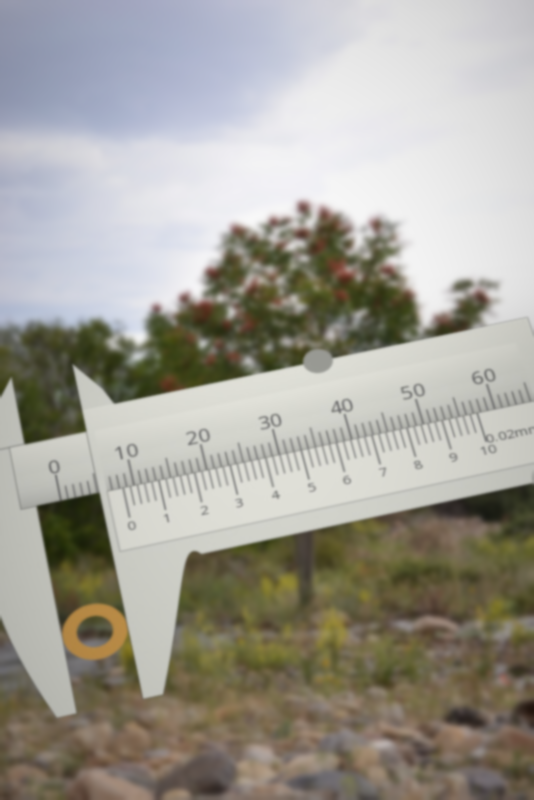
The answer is 8.5 mm
